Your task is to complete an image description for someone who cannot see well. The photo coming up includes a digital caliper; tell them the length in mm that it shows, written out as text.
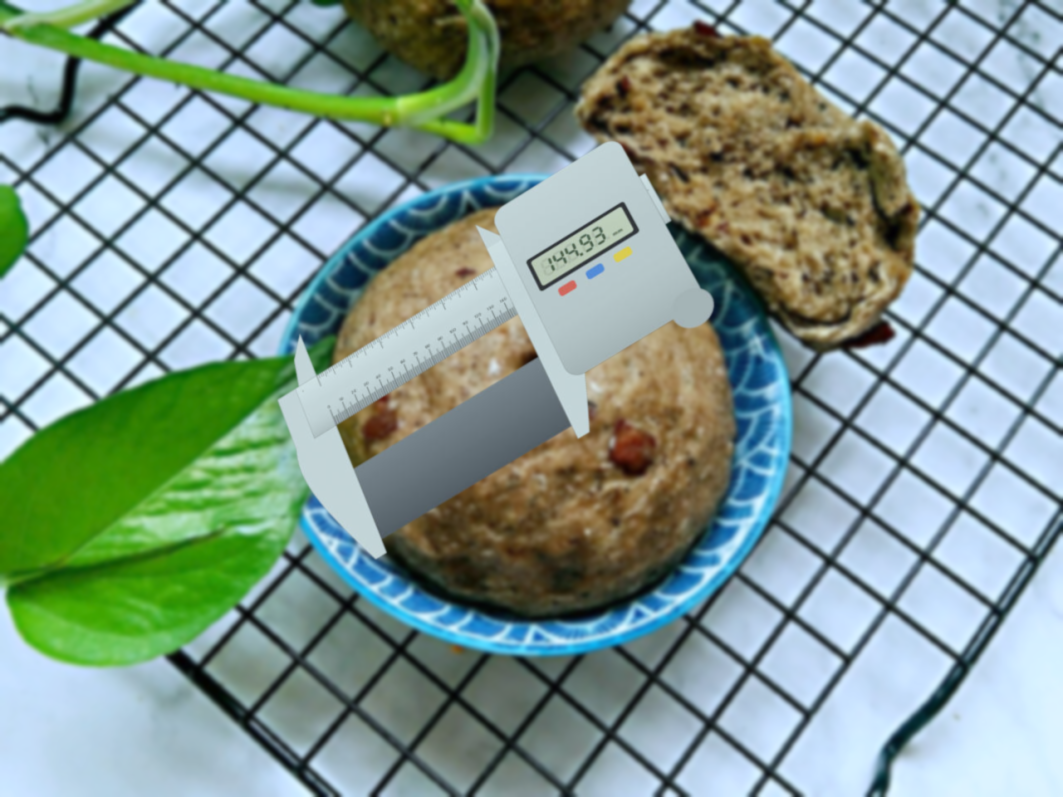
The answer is 144.93 mm
